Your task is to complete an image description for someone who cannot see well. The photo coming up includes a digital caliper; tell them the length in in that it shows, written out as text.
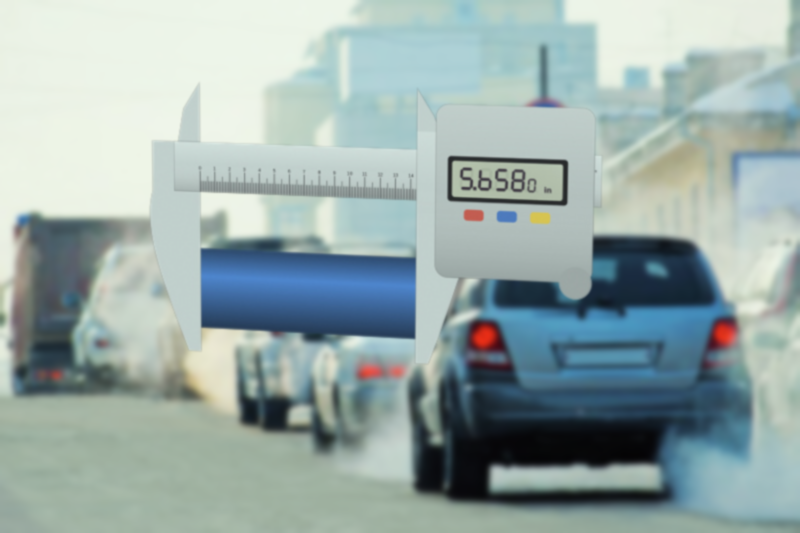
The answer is 5.6580 in
